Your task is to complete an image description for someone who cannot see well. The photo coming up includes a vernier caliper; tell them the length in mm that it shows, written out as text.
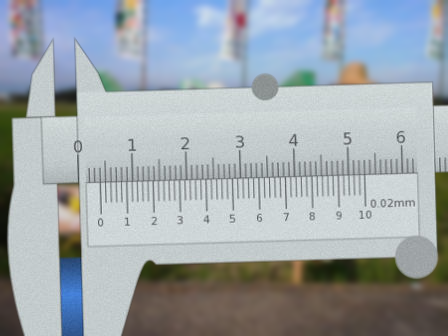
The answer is 4.0 mm
